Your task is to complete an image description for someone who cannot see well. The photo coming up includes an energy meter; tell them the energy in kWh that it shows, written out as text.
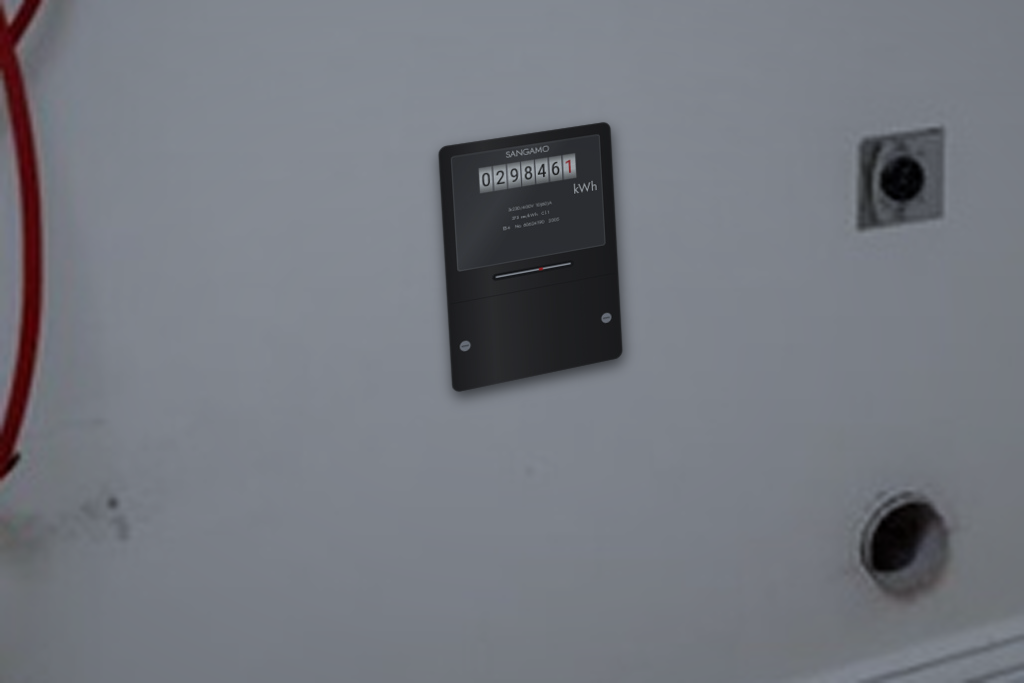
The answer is 29846.1 kWh
